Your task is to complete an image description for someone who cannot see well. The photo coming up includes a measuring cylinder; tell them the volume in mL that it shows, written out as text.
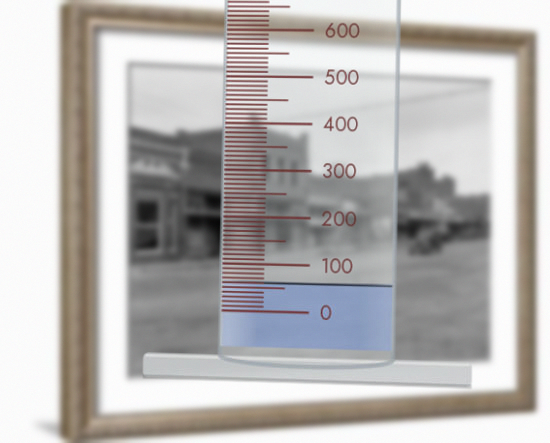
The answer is 60 mL
